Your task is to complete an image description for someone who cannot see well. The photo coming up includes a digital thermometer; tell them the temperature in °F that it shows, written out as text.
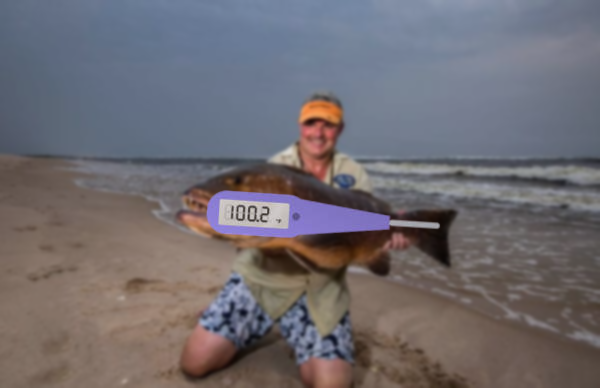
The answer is 100.2 °F
